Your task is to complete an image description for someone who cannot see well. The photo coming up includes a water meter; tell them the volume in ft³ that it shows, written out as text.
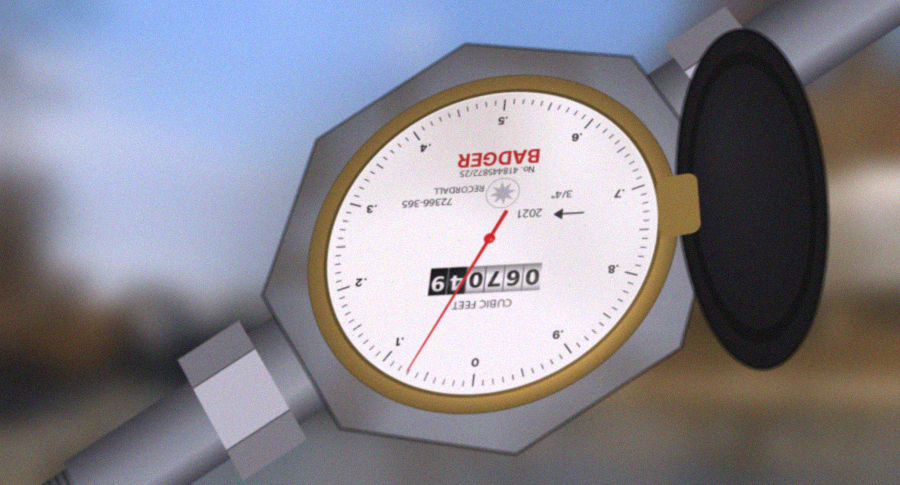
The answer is 67049.07 ft³
